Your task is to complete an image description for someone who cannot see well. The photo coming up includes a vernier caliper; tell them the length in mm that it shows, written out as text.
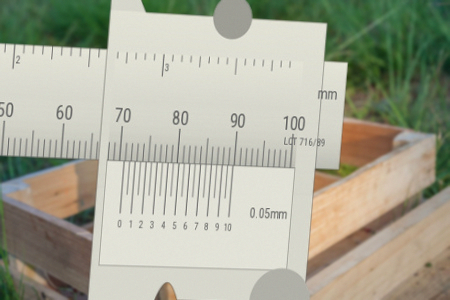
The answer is 70.8 mm
